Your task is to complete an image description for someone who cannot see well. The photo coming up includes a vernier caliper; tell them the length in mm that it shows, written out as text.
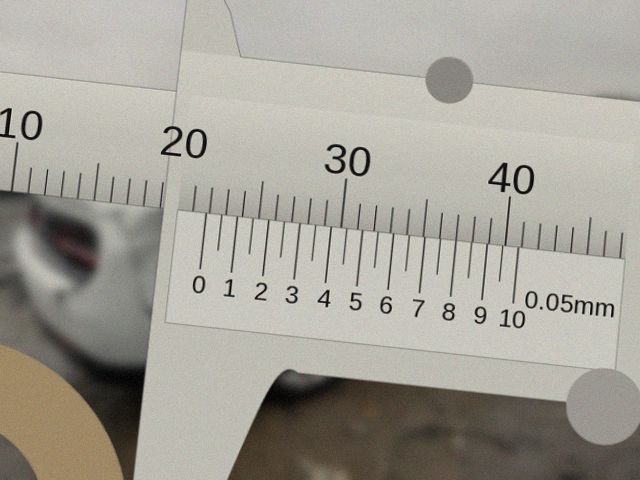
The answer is 21.8 mm
